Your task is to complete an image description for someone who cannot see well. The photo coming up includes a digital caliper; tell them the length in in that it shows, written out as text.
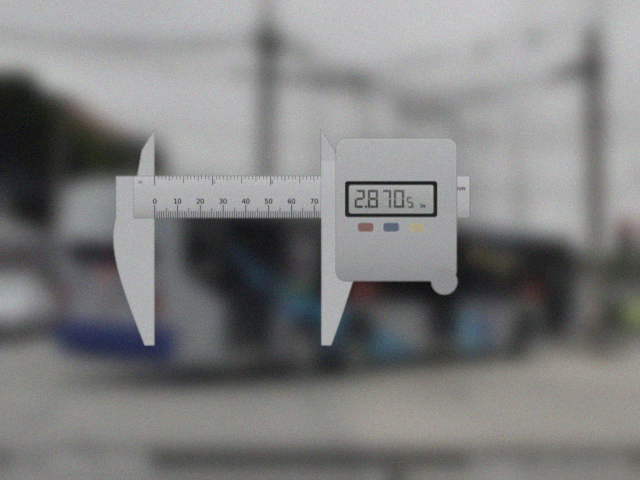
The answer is 2.8705 in
